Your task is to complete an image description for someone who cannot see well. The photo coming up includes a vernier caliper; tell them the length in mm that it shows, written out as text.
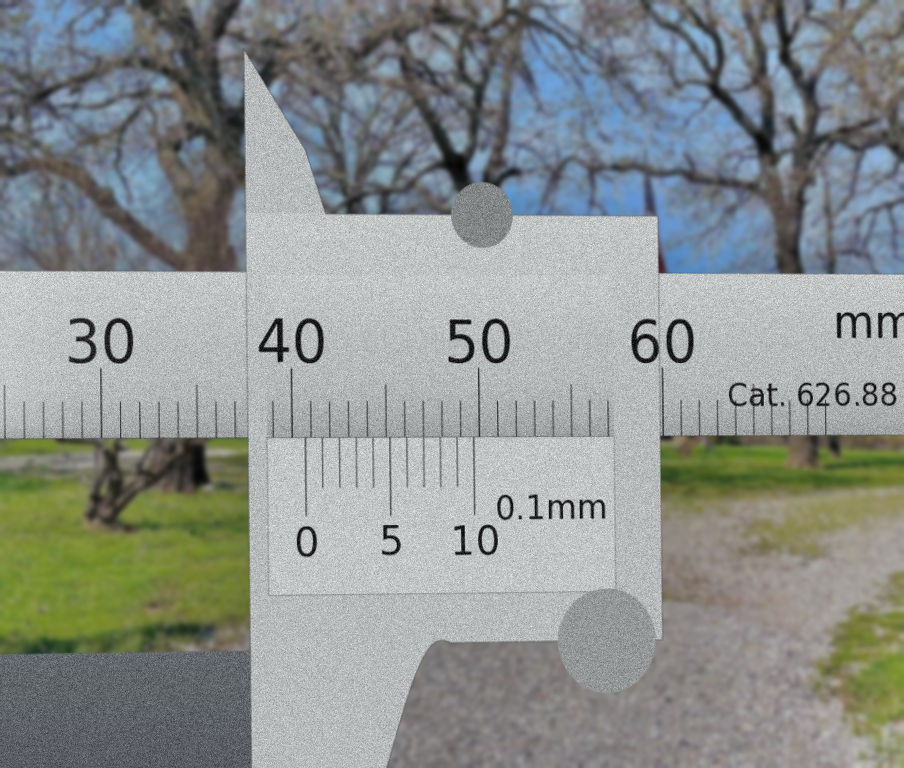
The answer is 40.7 mm
